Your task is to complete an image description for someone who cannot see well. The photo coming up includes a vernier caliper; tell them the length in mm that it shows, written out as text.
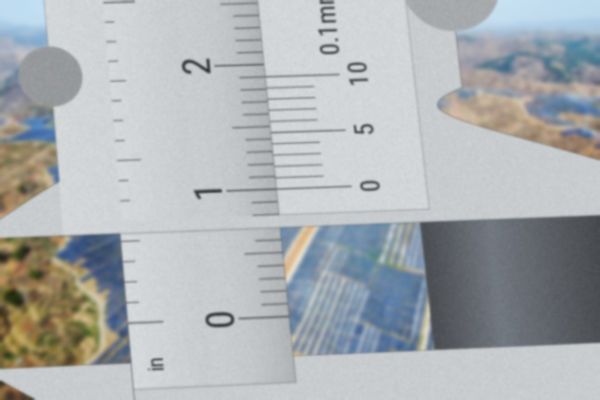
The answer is 10.0 mm
